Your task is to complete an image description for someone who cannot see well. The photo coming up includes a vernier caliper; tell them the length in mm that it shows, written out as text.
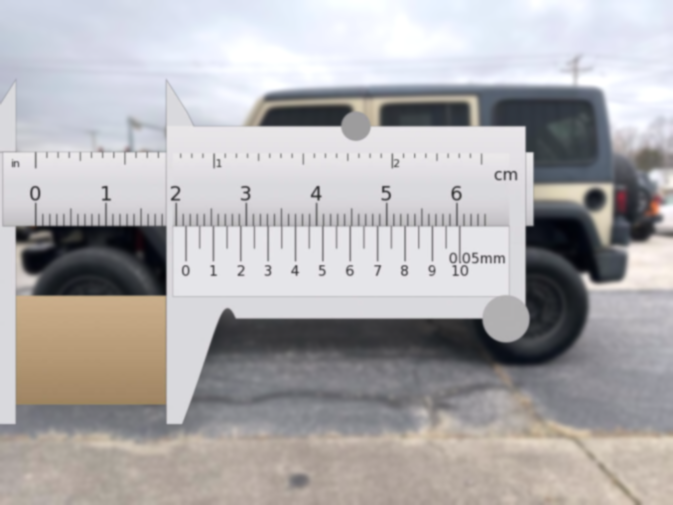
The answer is 21.4 mm
